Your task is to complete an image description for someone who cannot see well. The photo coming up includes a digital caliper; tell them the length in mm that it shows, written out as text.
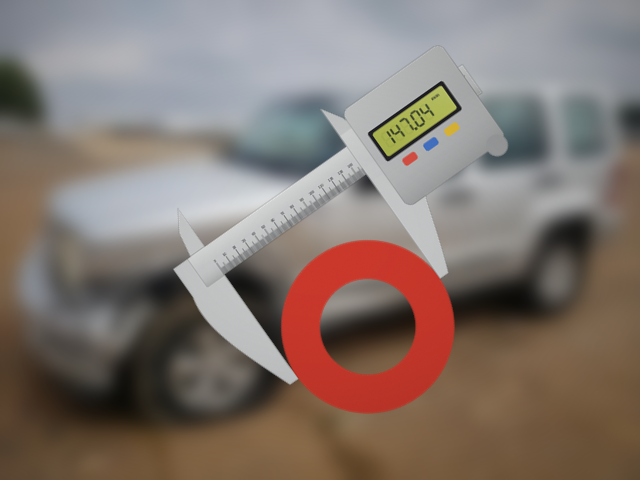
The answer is 147.04 mm
